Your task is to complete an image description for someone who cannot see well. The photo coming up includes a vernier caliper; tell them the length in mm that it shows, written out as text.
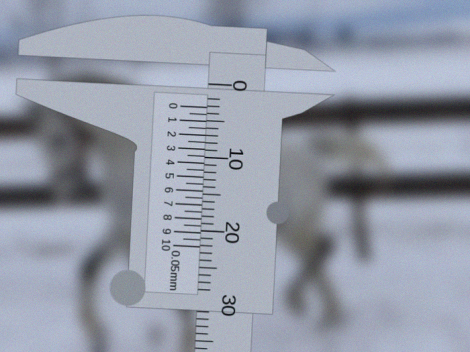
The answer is 3.2 mm
